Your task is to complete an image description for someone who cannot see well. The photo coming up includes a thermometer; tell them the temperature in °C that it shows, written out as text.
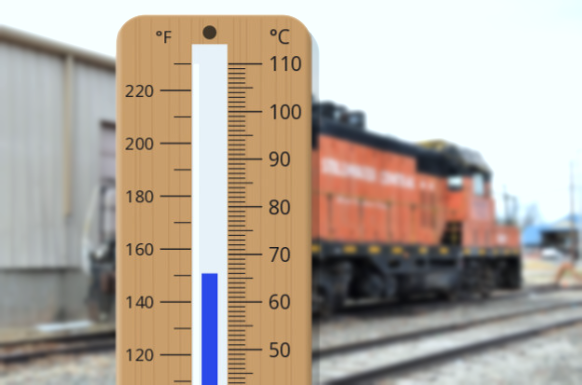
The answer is 66 °C
